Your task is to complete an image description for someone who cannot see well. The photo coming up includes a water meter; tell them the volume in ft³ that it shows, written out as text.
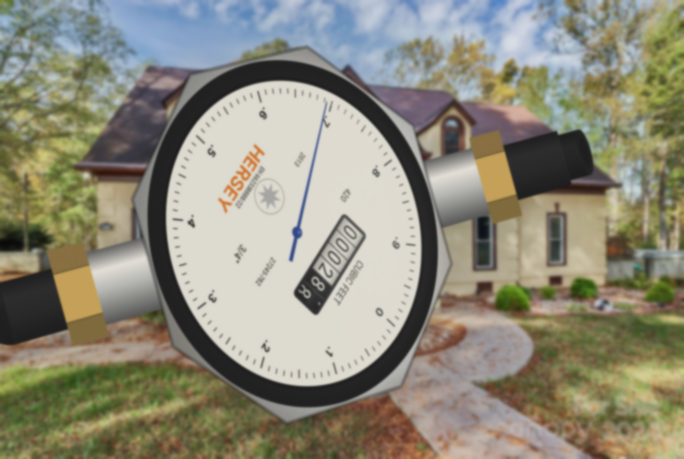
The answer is 287.69 ft³
